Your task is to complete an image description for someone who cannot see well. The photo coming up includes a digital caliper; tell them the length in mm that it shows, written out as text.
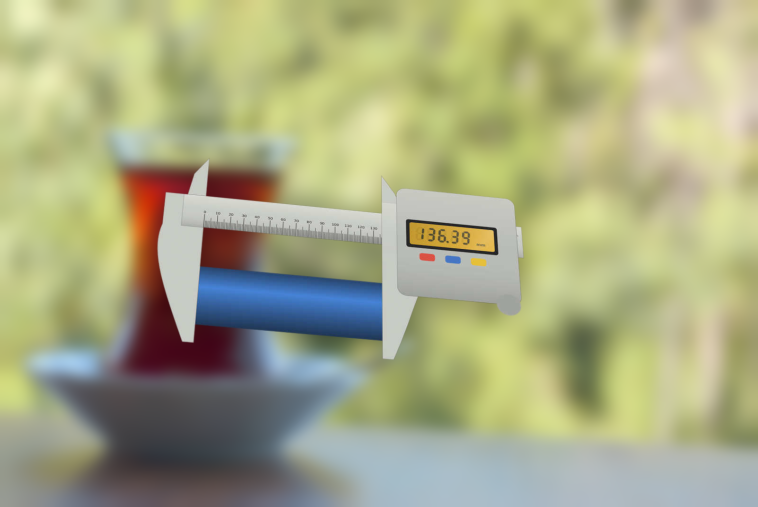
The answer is 136.39 mm
